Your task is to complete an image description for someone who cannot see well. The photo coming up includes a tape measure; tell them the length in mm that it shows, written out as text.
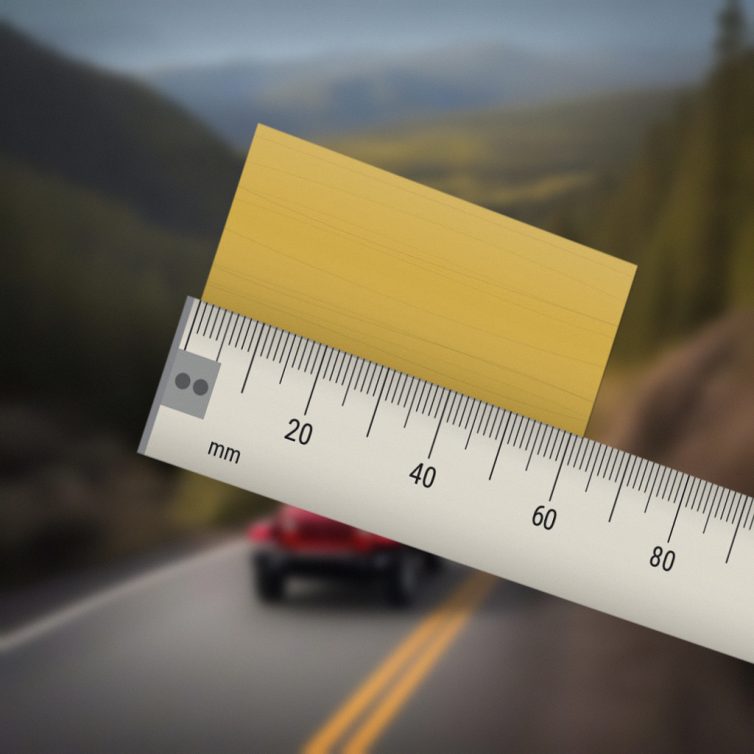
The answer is 62 mm
